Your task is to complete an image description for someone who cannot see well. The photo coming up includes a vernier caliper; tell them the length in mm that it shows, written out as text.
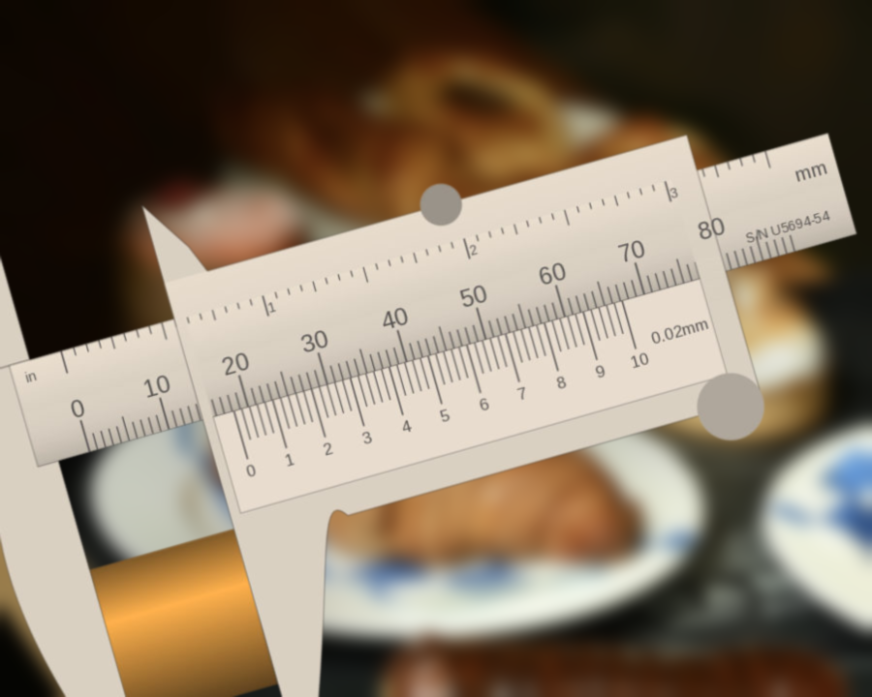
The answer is 18.2 mm
